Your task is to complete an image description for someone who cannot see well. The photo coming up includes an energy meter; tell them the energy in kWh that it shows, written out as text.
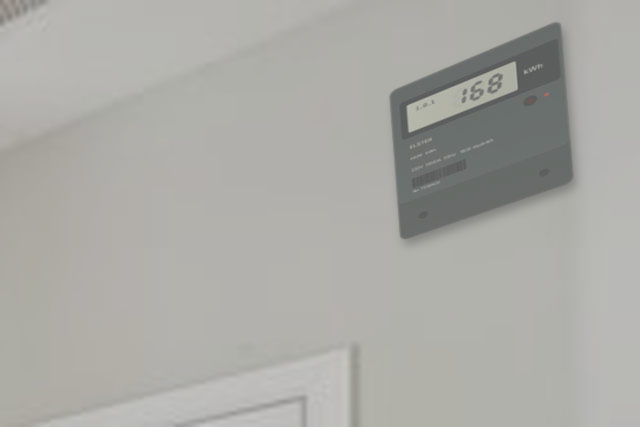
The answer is 168 kWh
